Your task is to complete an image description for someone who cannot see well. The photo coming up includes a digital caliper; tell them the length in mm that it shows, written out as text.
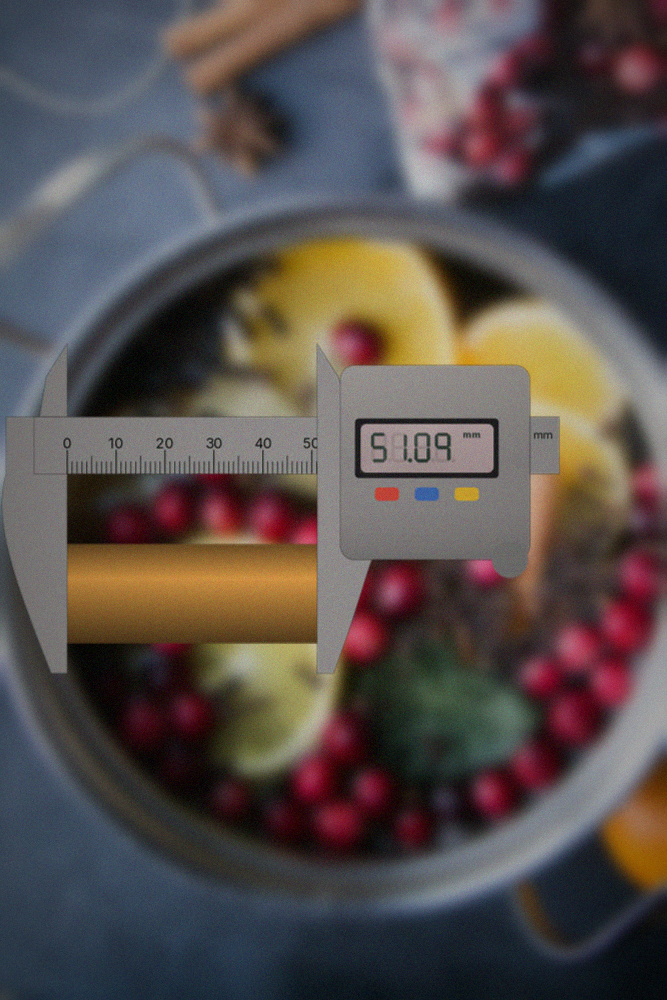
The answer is 51.09 mm
